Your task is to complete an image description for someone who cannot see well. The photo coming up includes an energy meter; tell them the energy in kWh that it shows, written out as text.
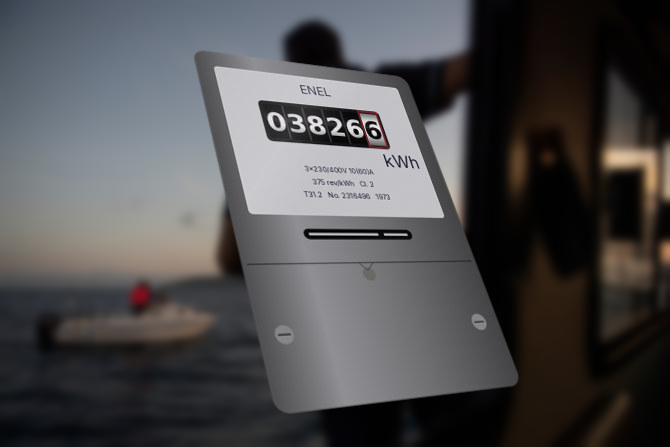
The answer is 3826.6 kWh
